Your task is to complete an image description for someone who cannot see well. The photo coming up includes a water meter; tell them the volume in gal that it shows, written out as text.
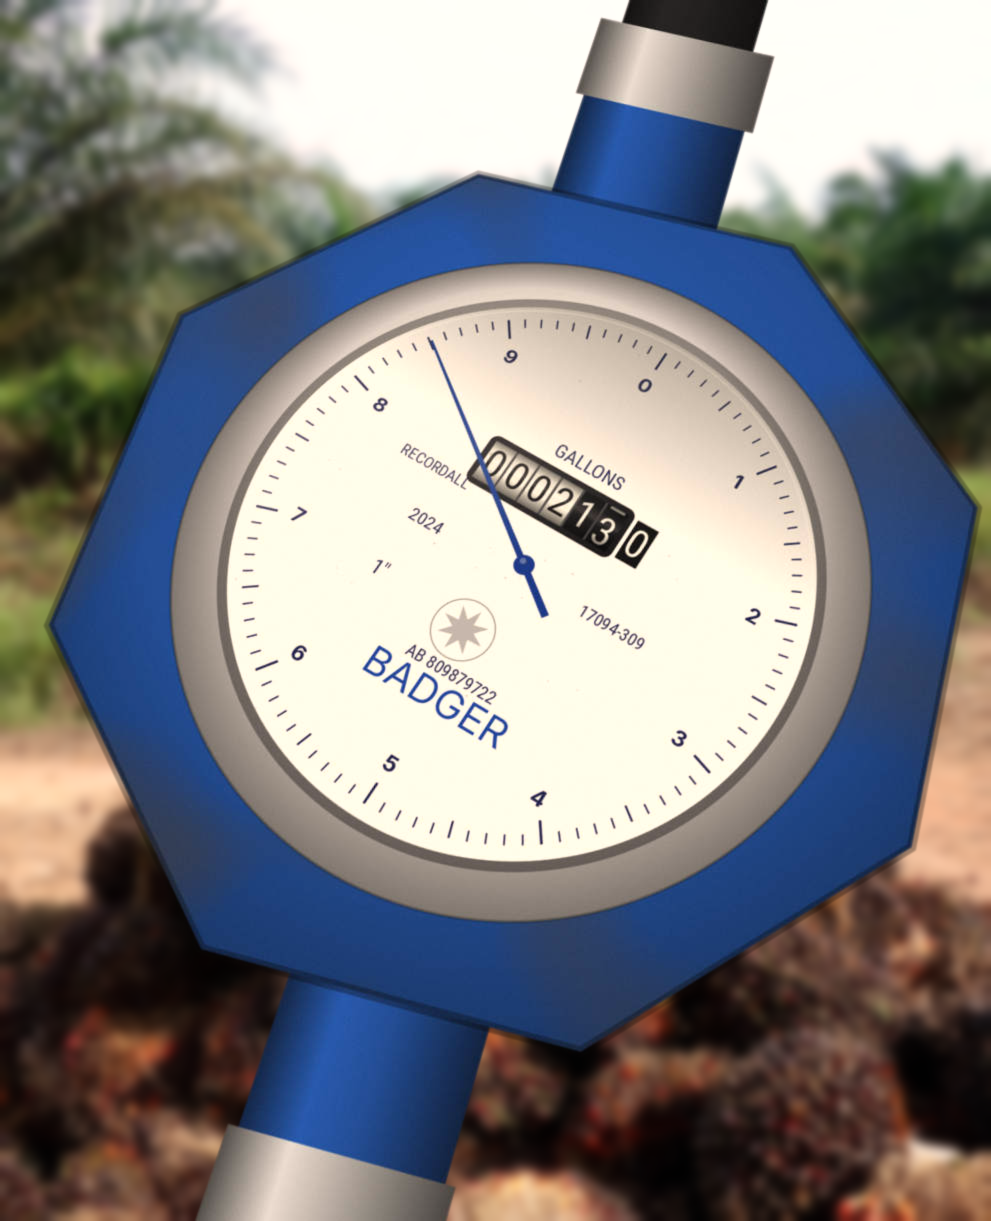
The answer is 2128.5 gal
